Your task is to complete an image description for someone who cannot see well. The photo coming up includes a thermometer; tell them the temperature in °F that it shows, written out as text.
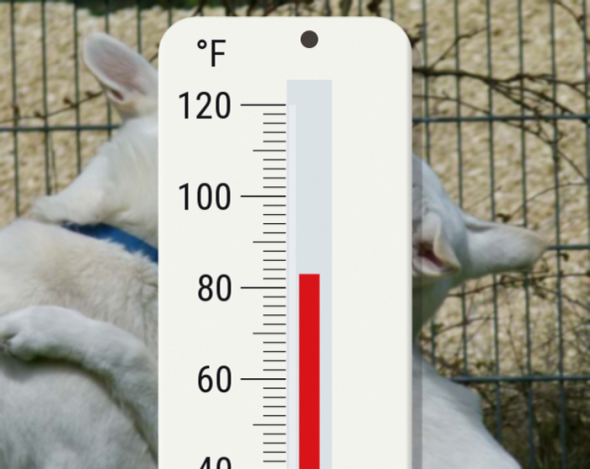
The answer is 83 °F
